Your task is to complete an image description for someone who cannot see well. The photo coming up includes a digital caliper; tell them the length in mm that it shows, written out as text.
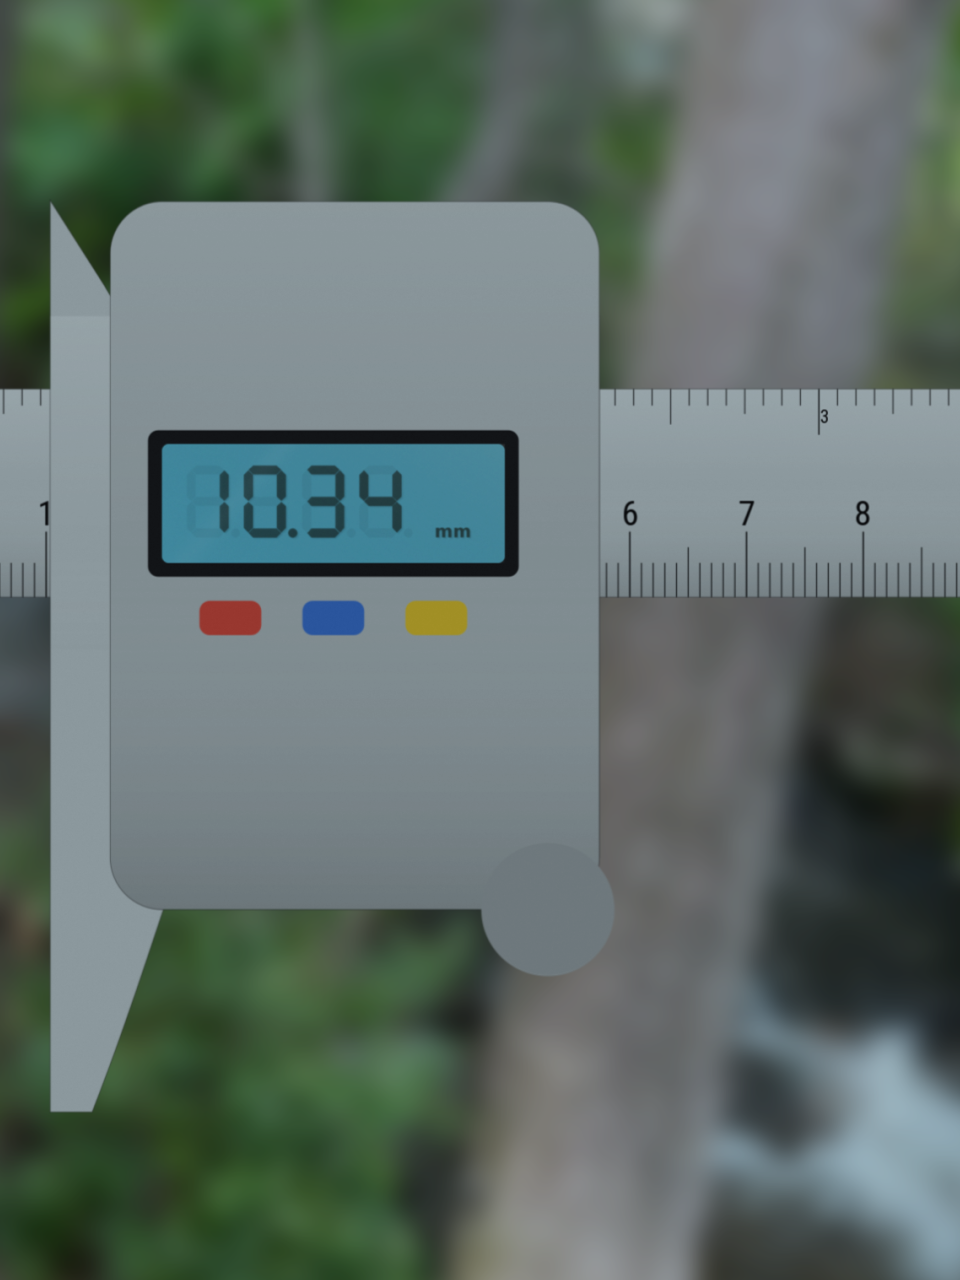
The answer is 10.34 mm
